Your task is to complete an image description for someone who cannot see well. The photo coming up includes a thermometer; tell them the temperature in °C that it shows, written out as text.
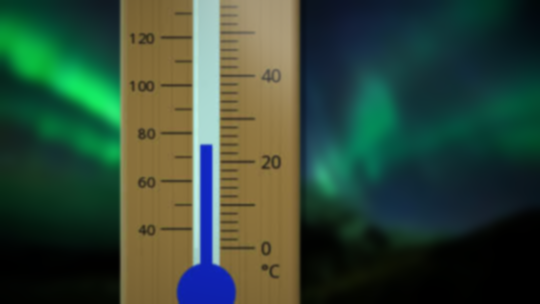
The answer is 24 °C
